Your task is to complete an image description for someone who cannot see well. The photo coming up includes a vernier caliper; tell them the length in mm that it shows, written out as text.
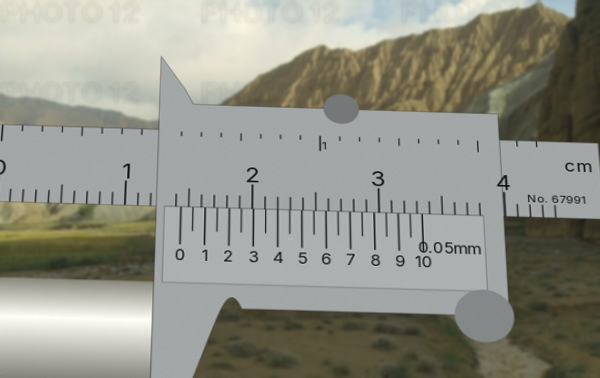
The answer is 14.4 mm
